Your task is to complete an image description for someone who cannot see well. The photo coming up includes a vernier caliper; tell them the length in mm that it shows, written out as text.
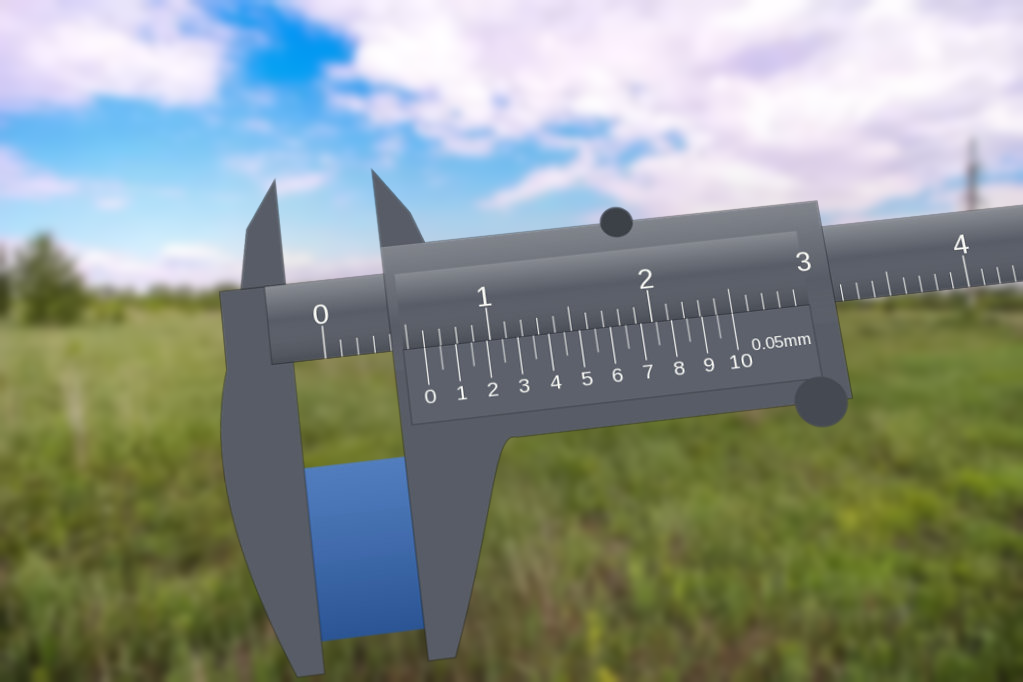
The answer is 6.0 mm
